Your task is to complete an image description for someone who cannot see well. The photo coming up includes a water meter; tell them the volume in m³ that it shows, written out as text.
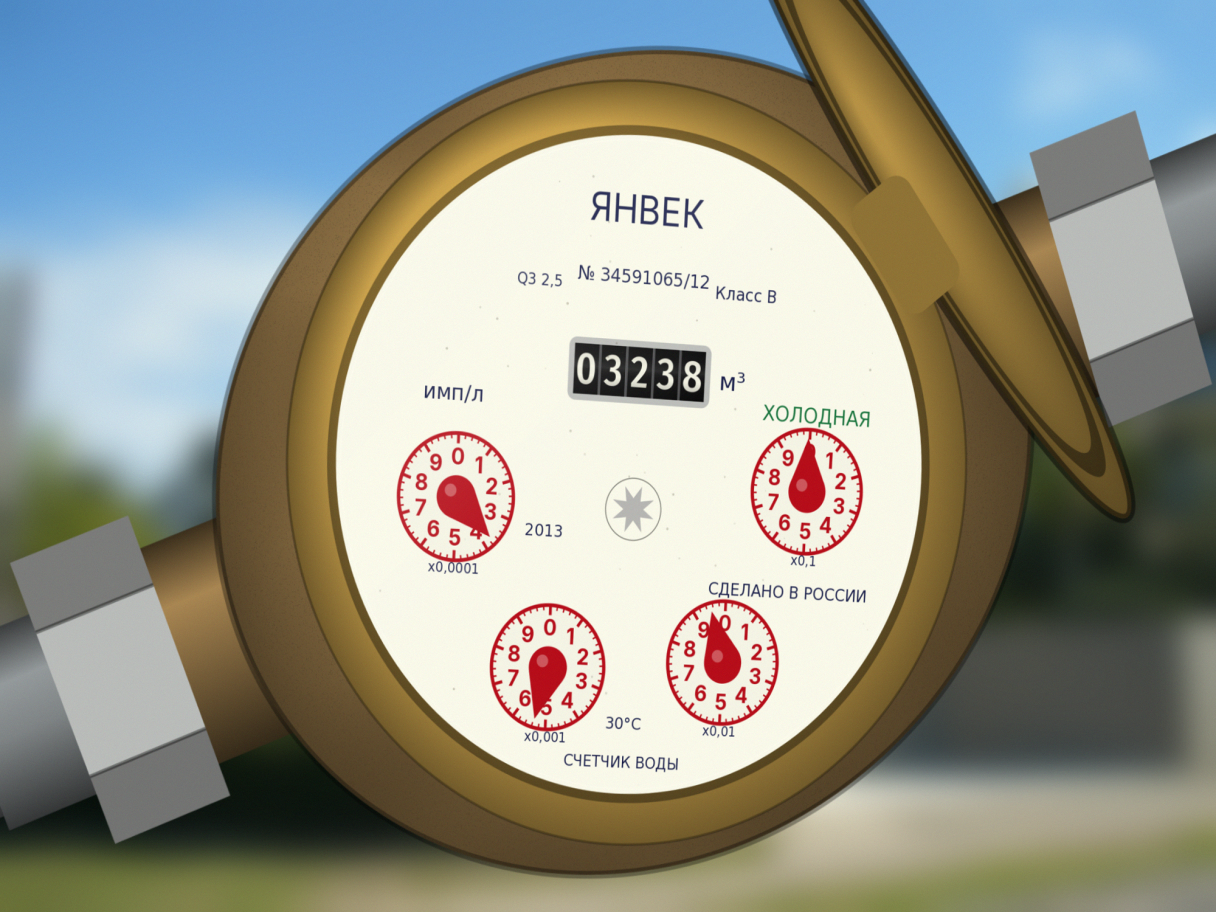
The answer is 3237.9953 m³
